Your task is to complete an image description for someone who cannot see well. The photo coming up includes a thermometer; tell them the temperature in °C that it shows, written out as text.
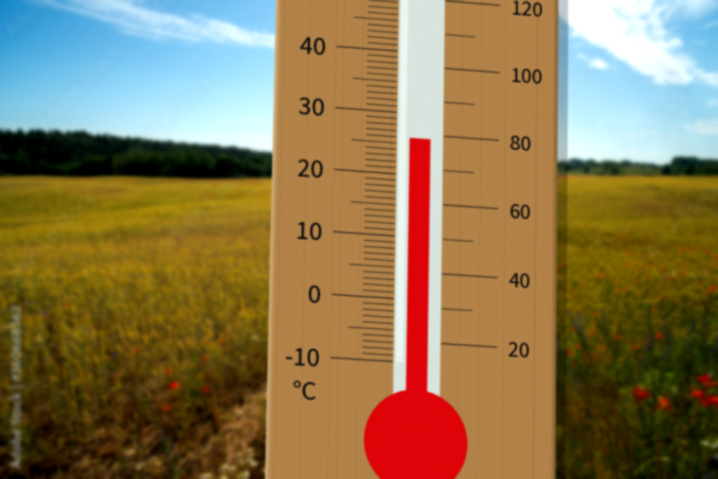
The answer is 26 °C
